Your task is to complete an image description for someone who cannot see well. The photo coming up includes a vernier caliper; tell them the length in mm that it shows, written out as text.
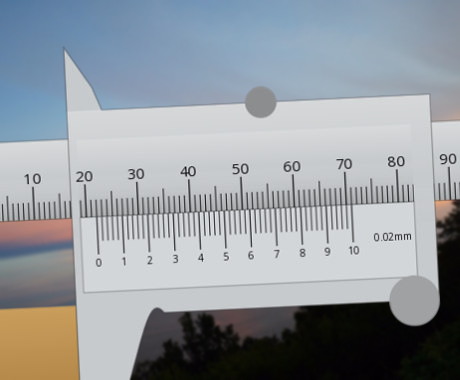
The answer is 22.0 mm
